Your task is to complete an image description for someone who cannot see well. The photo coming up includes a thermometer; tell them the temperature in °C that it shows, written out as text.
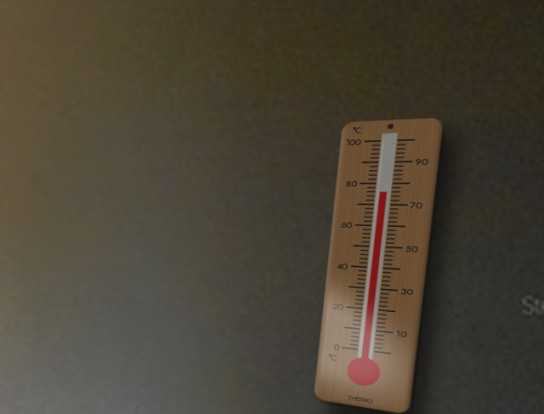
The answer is 76 °C
